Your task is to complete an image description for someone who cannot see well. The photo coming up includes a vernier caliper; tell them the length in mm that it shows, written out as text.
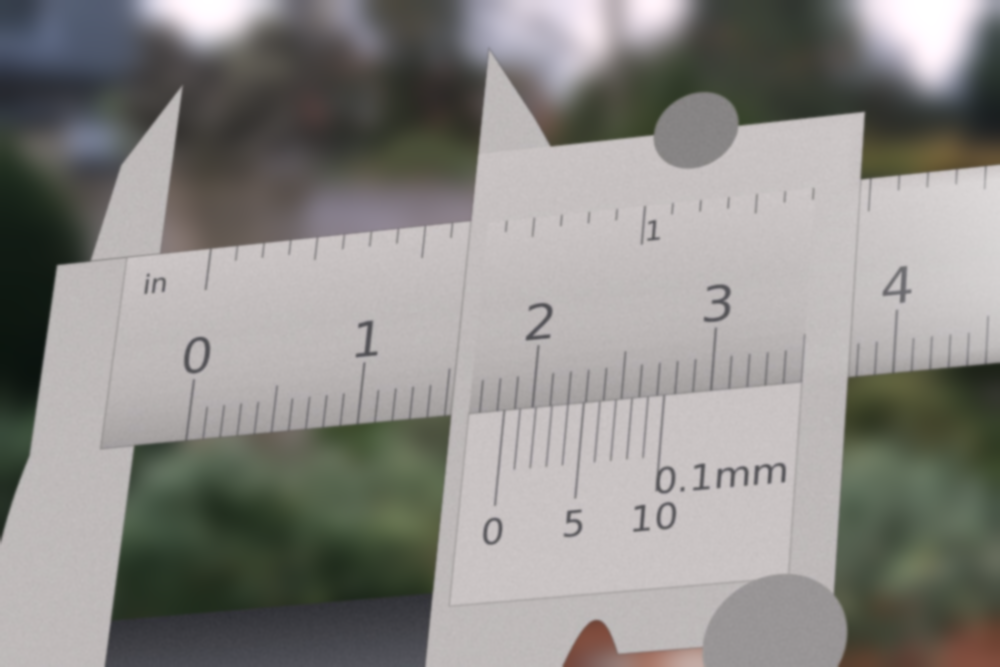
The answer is 18.4 mm
